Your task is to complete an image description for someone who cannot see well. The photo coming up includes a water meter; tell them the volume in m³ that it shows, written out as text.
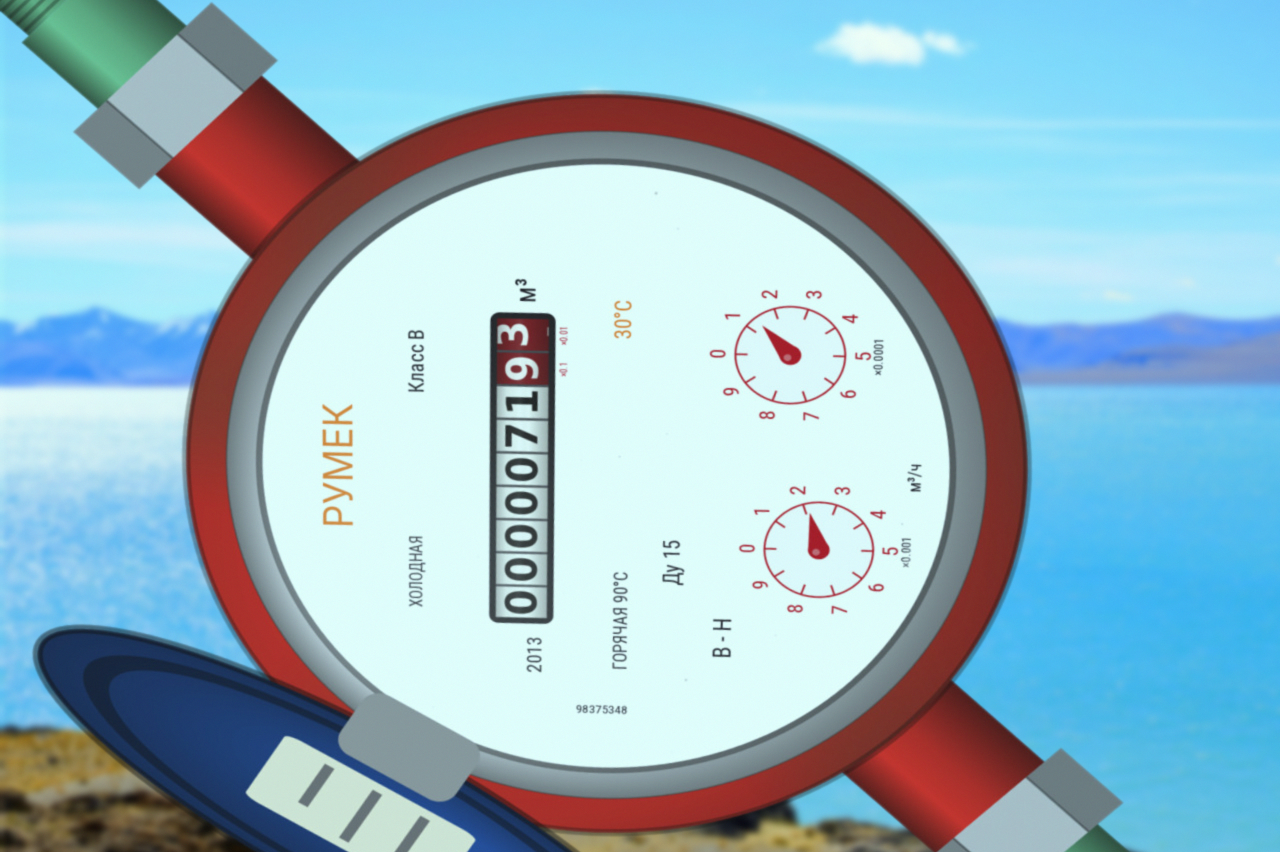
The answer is 71.9321 m³
